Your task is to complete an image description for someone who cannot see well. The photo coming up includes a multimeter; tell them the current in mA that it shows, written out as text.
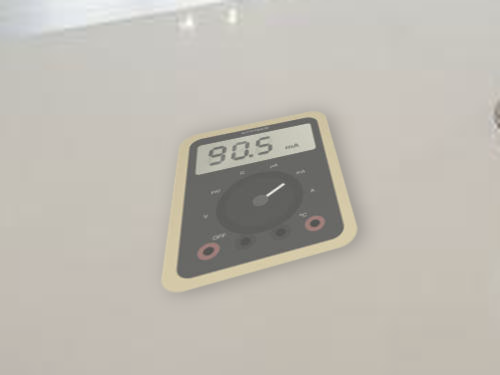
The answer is 90.5 mA
